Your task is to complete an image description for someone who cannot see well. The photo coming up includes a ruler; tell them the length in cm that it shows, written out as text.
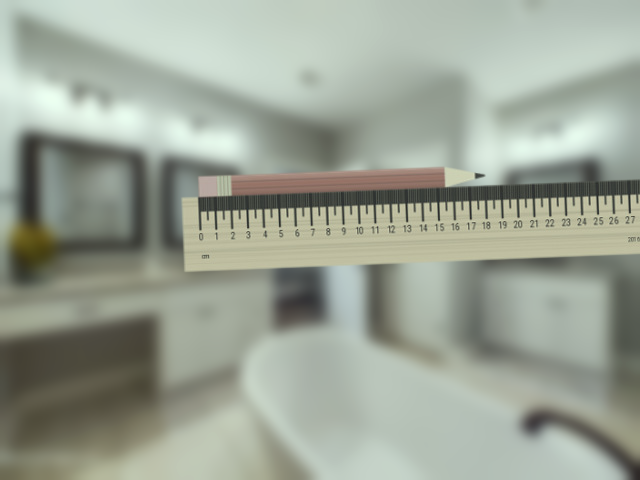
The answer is 18 cm
